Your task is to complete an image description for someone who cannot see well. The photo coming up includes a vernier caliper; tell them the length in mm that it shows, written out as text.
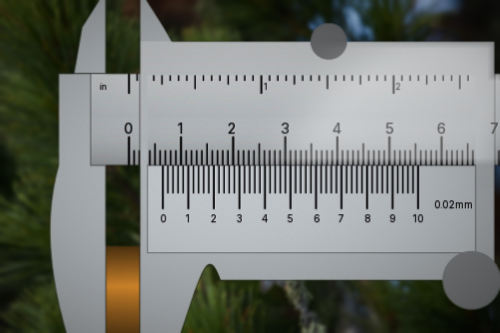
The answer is 6.5 mm
